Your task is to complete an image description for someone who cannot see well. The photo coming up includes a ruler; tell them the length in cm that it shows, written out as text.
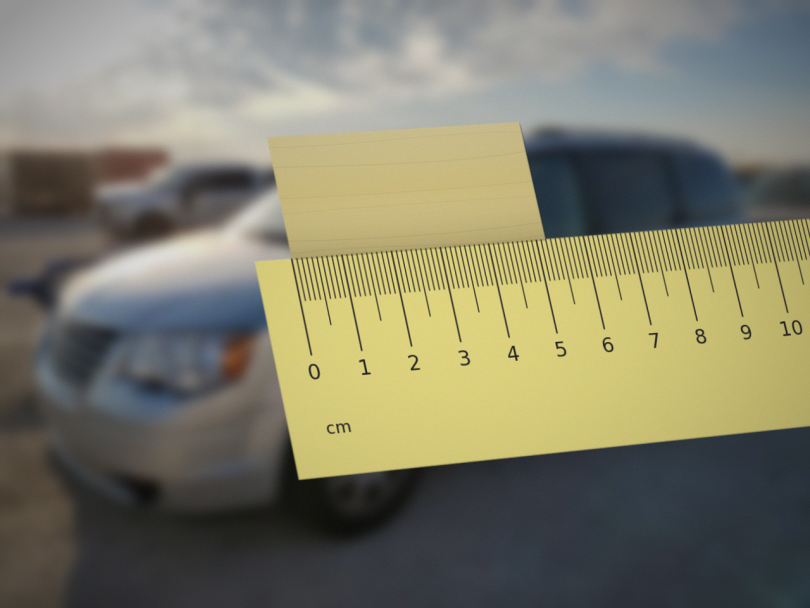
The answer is 5.2 cm
